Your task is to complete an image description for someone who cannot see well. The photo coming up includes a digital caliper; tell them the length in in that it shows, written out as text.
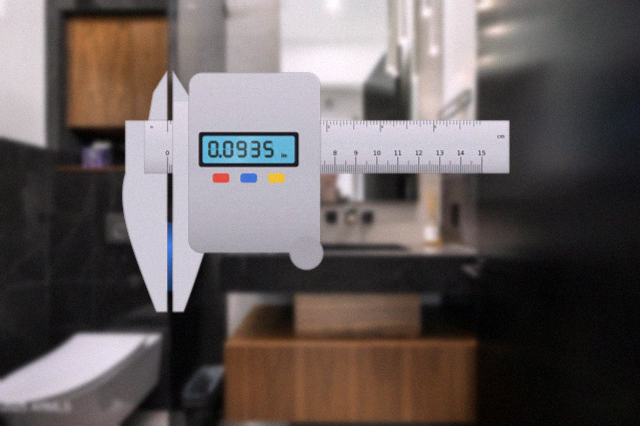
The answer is 0.0935 in
